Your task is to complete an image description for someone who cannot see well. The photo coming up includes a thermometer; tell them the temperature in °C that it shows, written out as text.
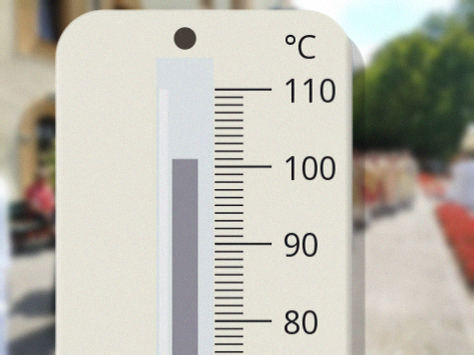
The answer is 101 °C
